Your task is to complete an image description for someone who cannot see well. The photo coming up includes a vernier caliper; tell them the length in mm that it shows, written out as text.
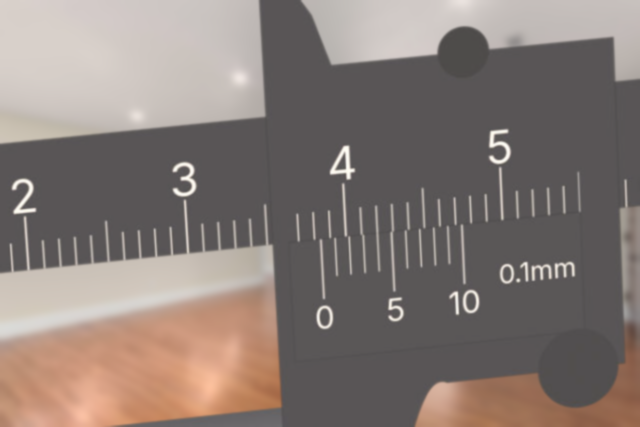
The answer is 38.4 mm
